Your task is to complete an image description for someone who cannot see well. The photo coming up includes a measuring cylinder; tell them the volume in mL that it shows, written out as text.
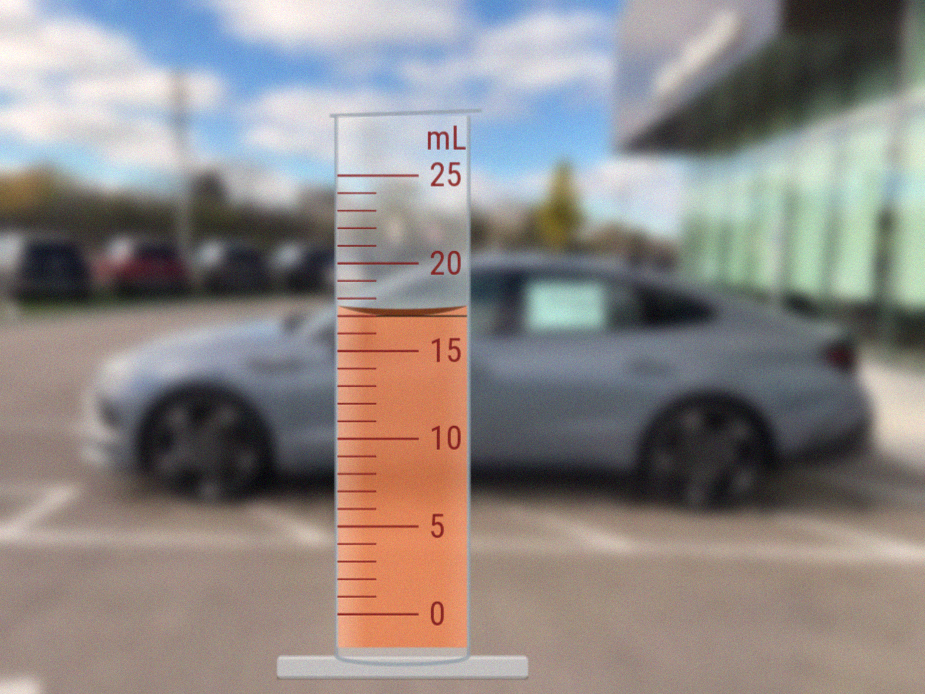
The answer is 17 mL
